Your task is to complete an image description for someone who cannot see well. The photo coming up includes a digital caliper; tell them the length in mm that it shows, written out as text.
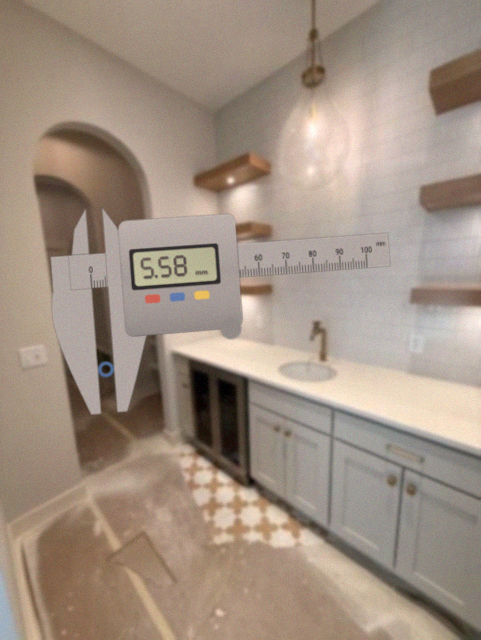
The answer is 5.58 mm
